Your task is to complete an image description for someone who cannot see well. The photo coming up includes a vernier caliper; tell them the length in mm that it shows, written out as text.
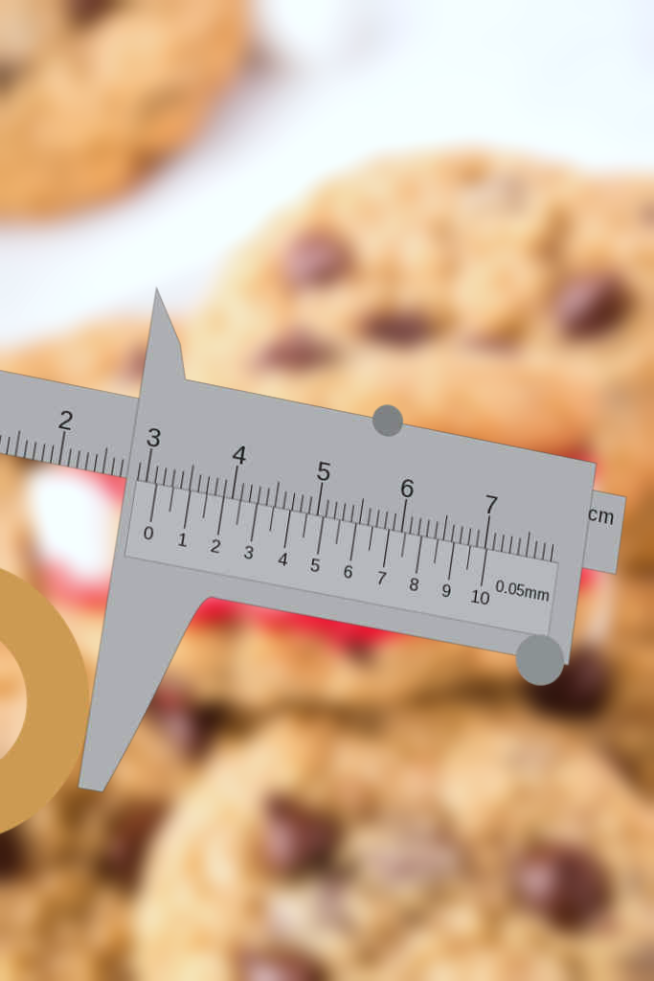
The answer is 31.2 mm
